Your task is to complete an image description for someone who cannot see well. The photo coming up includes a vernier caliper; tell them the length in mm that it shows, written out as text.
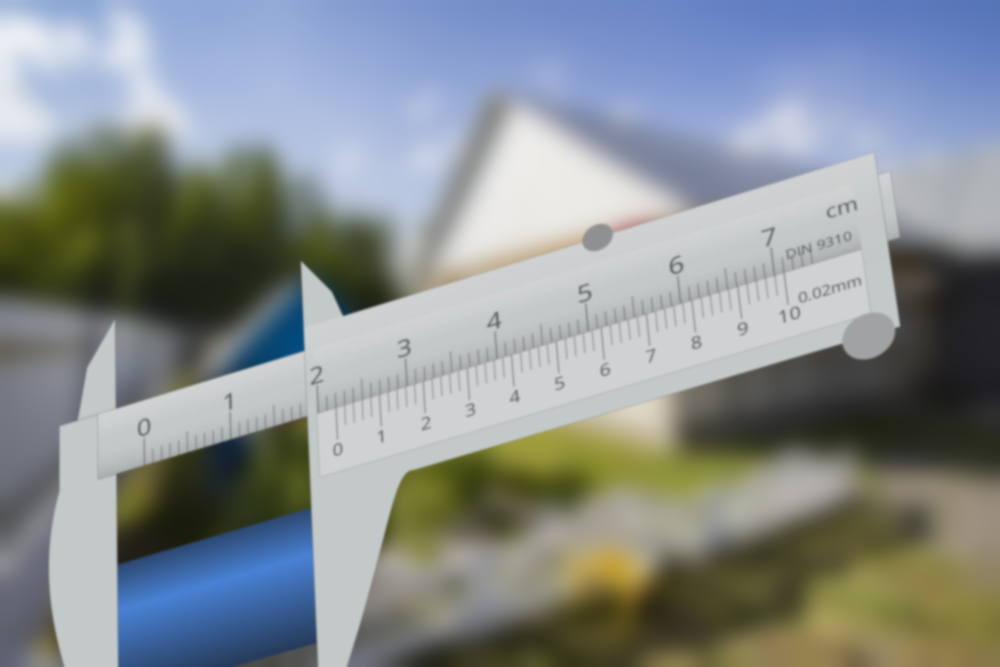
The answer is 22.0 mm
